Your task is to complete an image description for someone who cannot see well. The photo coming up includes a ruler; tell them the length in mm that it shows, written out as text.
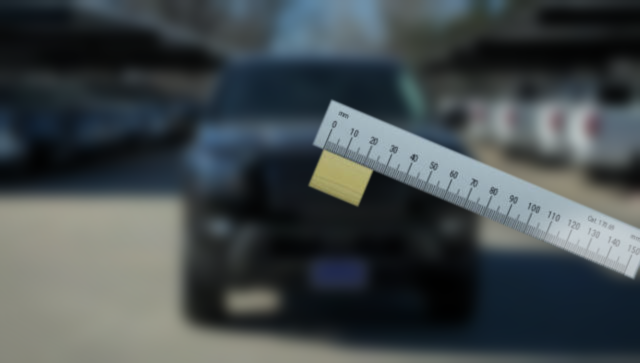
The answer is 25 mm
